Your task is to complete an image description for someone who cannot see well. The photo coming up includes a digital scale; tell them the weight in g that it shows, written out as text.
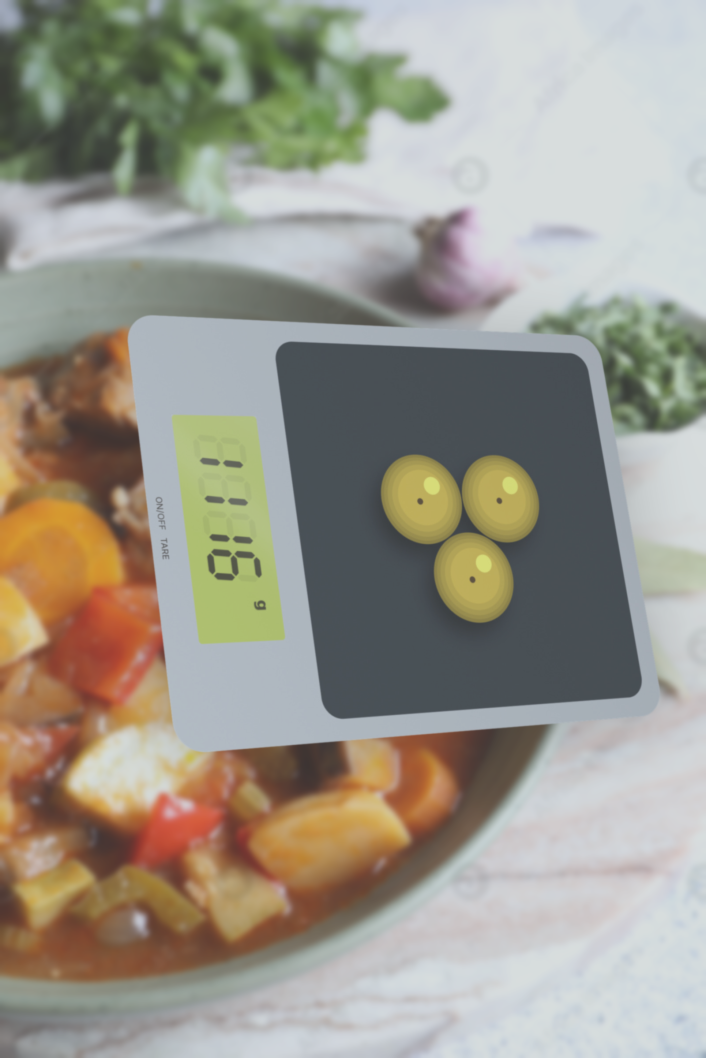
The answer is 1116 g
